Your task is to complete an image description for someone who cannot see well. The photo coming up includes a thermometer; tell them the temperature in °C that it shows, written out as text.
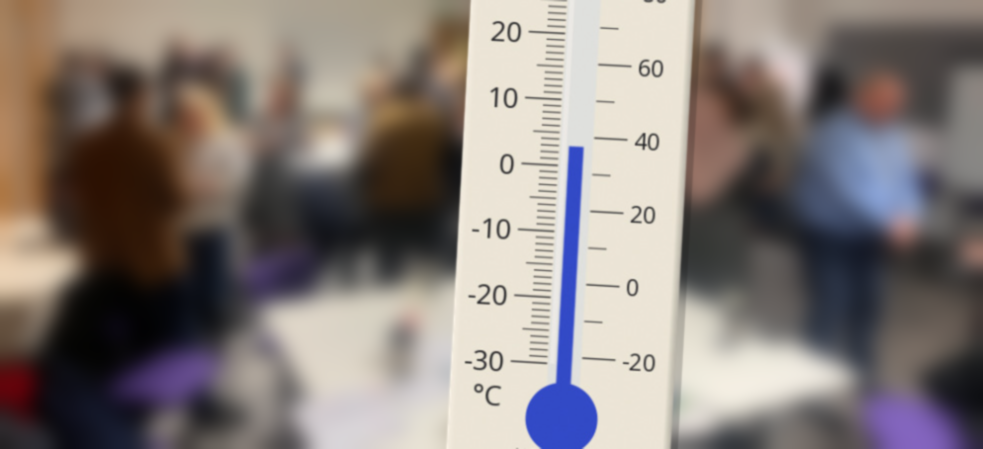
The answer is 3 °C
